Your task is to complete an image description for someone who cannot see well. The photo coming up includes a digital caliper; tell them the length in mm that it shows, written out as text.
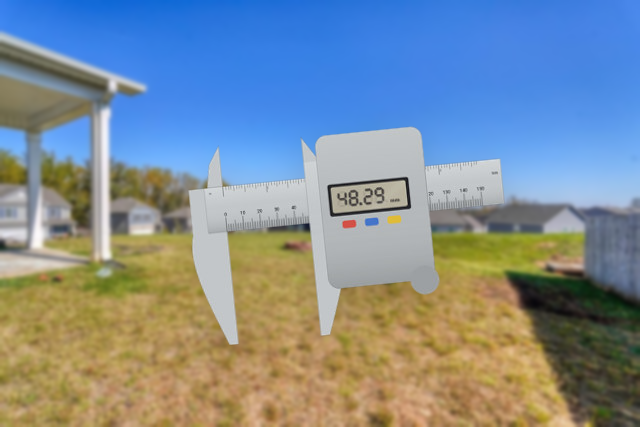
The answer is 48.29 mm
